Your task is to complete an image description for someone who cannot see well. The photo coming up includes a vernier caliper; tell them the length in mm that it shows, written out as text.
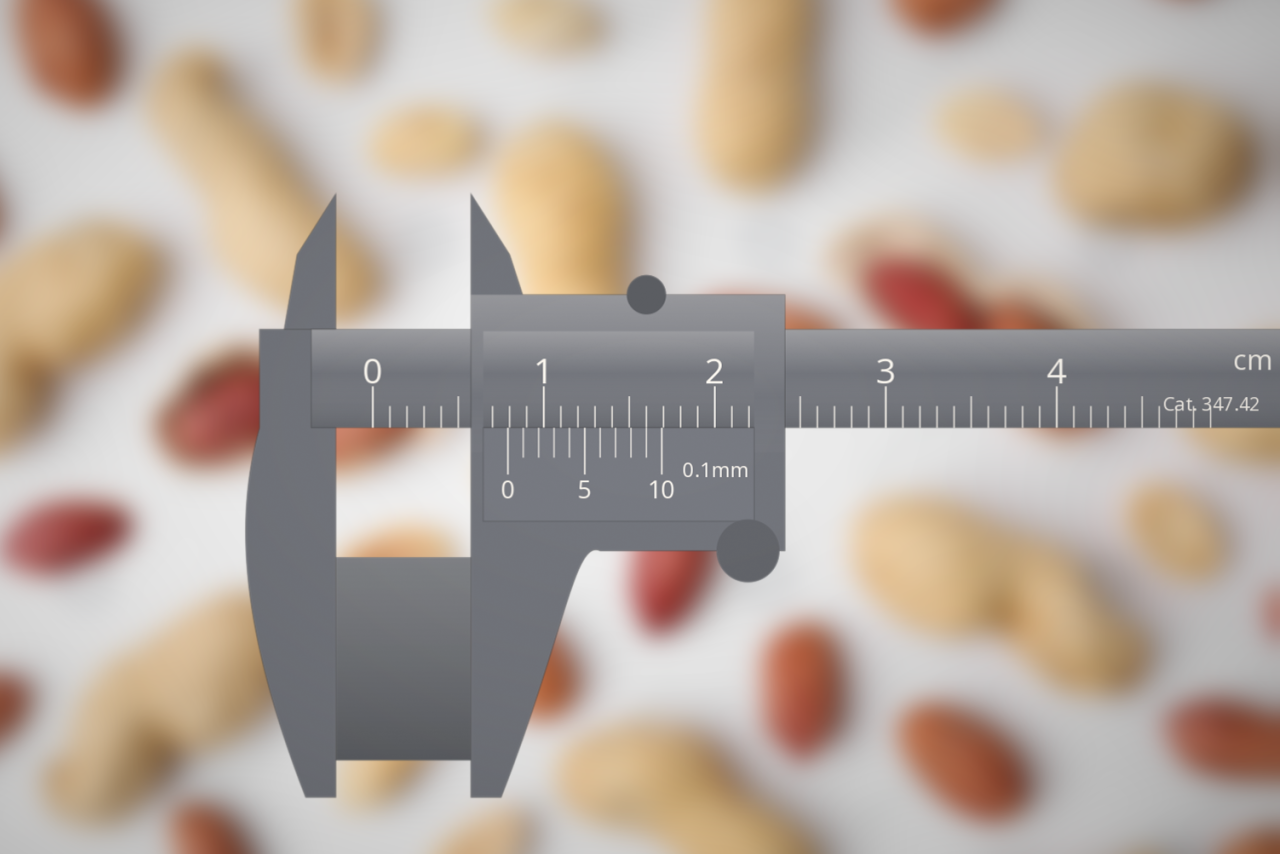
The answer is 7.9 mm
